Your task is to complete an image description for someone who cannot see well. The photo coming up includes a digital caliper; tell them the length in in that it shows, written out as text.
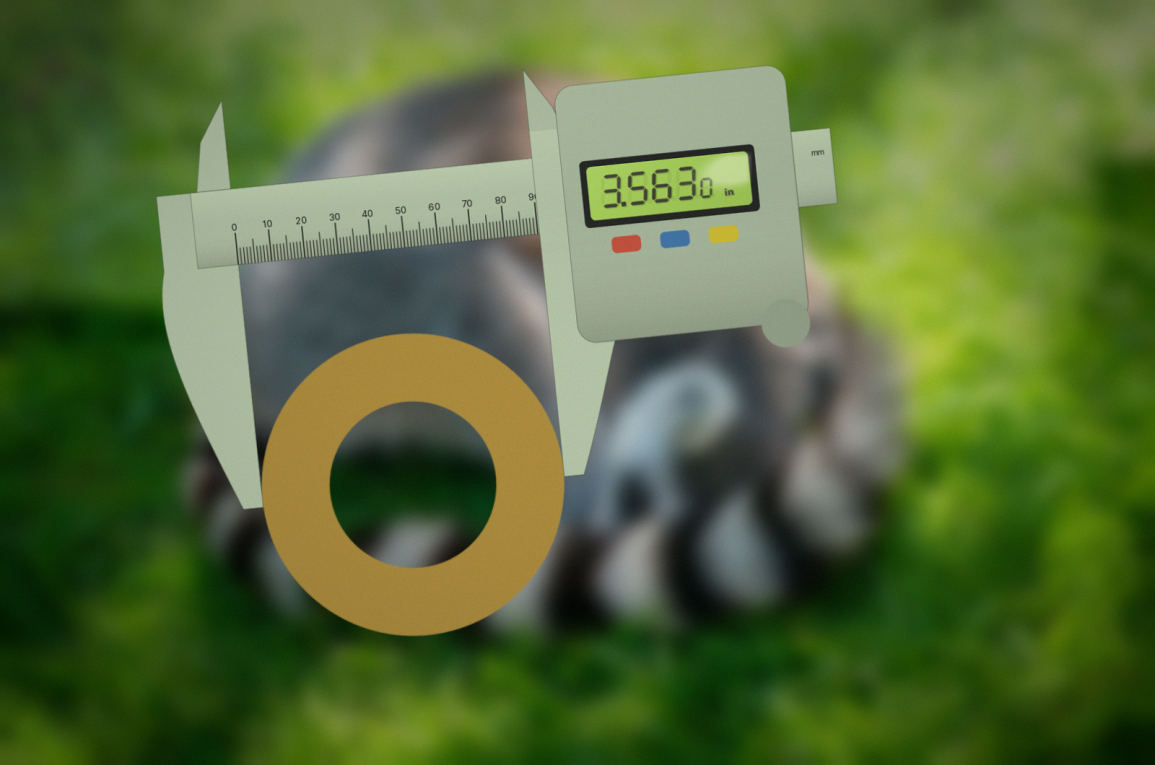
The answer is 3.5630 in
